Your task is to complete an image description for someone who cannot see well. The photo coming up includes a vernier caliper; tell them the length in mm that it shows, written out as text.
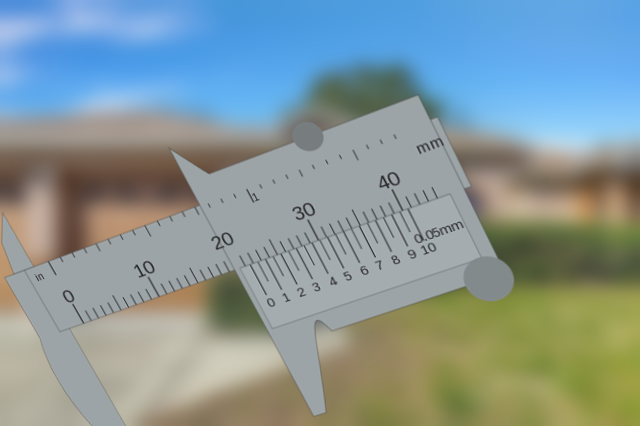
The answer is 21.6 mm
